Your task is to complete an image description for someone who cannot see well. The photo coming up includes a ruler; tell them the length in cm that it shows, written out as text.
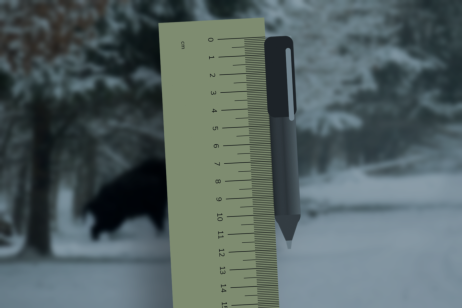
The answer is 12 cm
